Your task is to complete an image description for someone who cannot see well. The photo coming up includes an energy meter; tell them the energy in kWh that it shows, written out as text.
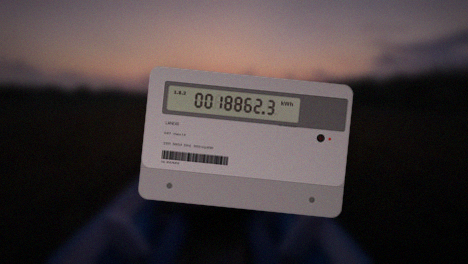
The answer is 18862.3 kWh
